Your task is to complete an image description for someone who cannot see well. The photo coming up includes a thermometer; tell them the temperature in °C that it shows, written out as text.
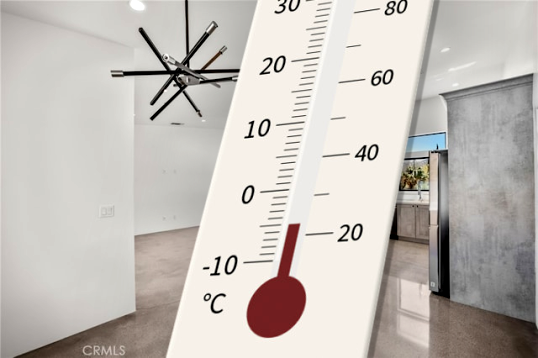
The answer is -5 °C
